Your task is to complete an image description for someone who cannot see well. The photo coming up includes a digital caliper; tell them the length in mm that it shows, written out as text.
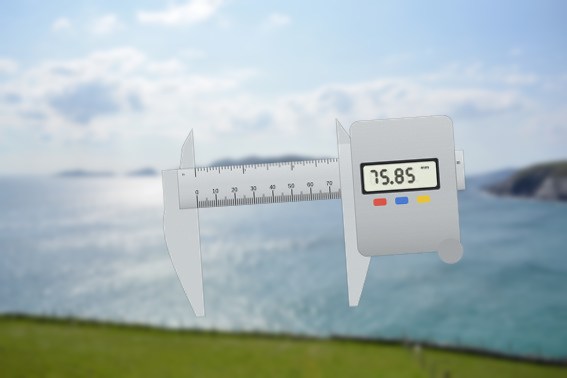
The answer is 75.85 mm
